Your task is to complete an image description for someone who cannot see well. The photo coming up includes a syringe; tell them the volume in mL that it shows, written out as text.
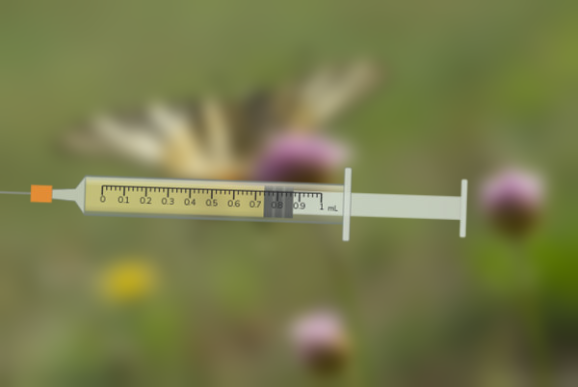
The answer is 0.74 mL
